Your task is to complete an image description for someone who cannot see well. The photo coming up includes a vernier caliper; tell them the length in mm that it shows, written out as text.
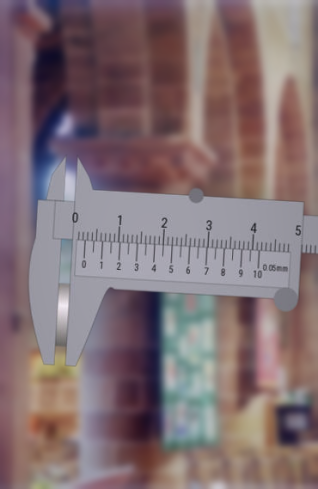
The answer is 2.5 mm
